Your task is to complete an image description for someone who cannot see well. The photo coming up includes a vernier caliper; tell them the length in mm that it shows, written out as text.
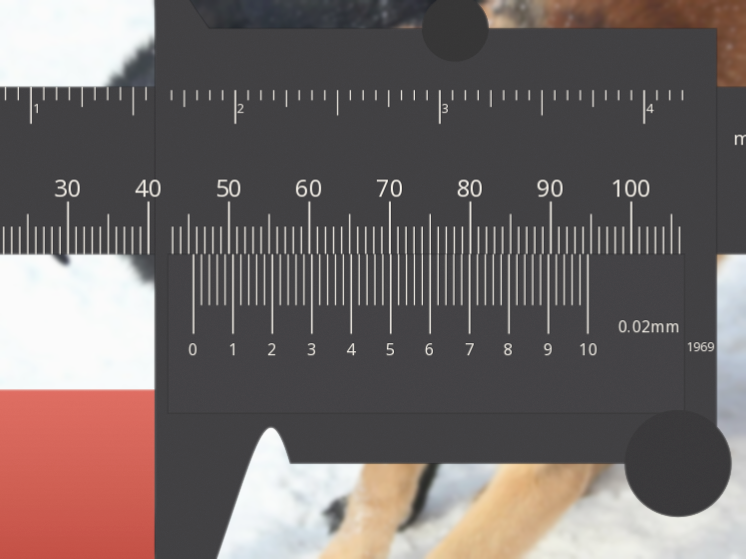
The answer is 45.6 mm
